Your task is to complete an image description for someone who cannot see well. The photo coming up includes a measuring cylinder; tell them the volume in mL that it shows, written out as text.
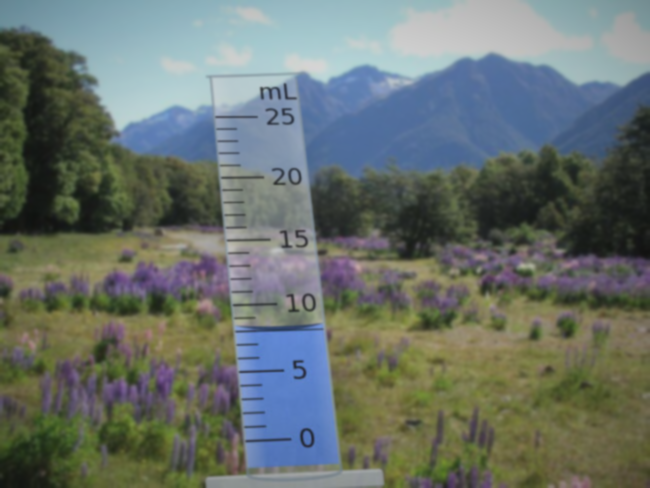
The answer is 8 mL
